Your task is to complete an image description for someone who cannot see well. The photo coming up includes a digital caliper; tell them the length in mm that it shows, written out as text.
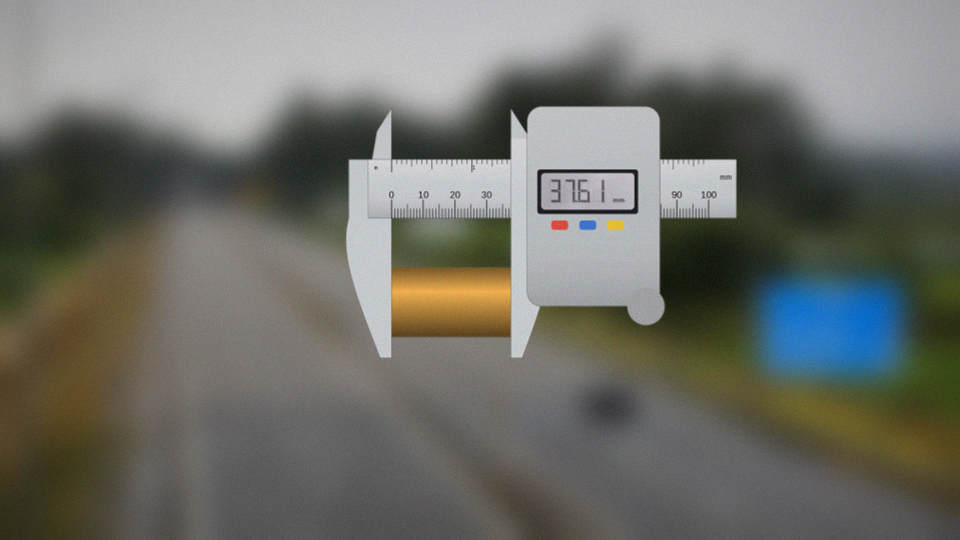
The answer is 37.61 mm
